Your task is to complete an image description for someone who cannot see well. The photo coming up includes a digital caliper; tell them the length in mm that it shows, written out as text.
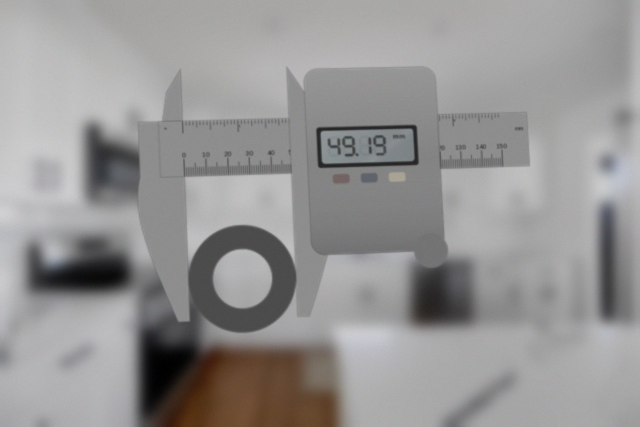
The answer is 49.19 mm
